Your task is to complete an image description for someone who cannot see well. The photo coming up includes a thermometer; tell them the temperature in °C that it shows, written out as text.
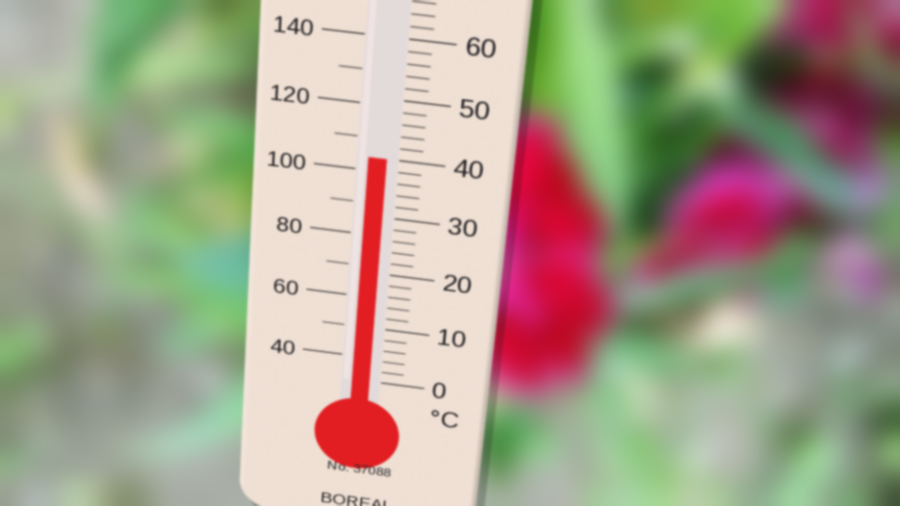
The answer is 40 °C
